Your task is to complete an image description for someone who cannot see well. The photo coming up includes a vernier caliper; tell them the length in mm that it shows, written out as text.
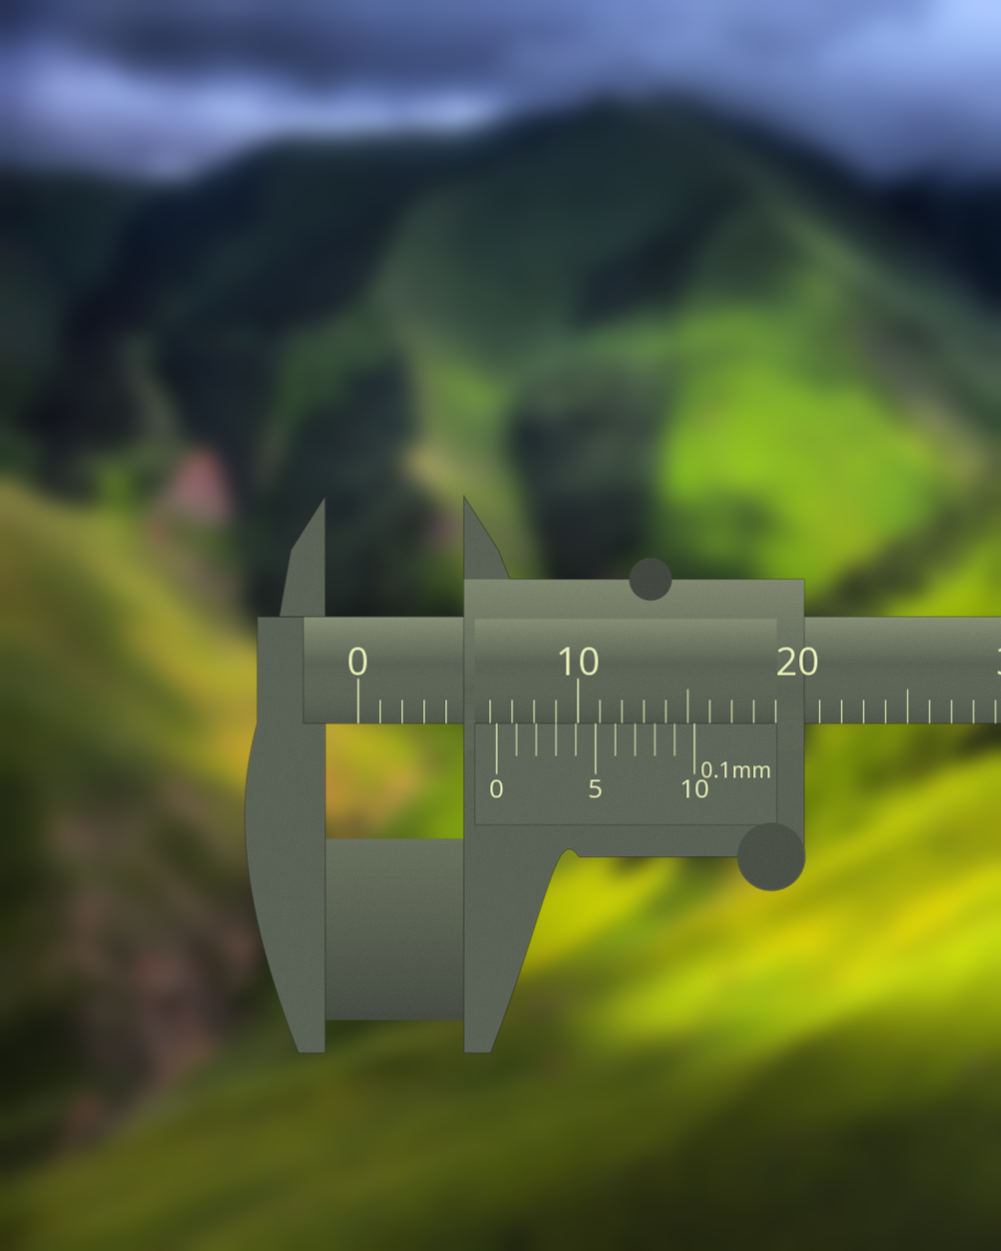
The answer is 6.3 mm
